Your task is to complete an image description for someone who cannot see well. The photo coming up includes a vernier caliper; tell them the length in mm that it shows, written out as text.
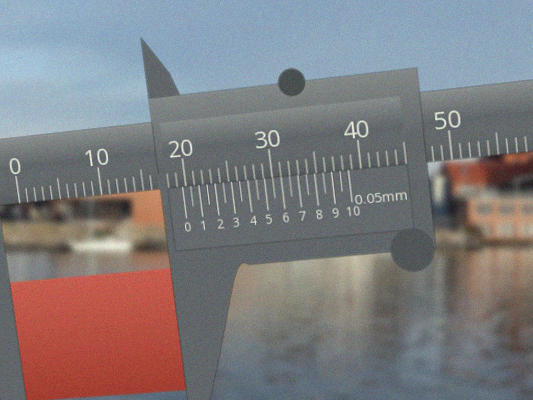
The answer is 19.6 mm
